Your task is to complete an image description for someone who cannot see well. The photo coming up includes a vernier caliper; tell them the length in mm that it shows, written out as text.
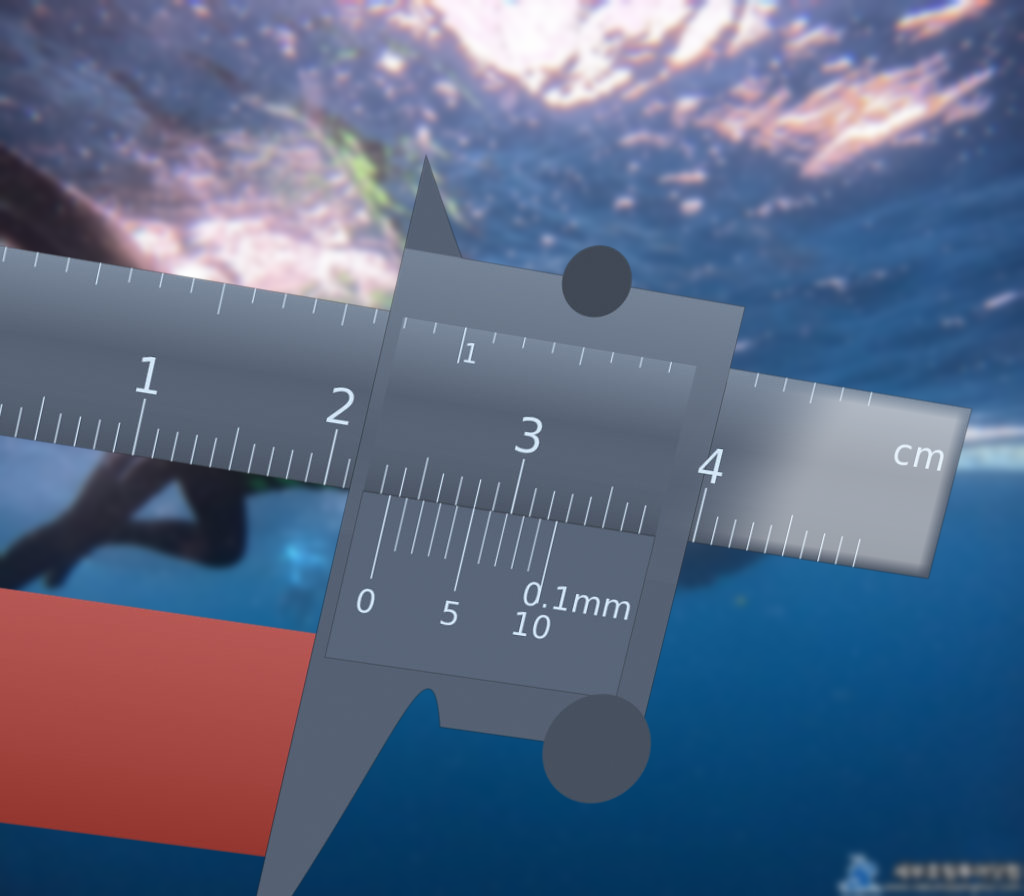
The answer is 23.5 mm
